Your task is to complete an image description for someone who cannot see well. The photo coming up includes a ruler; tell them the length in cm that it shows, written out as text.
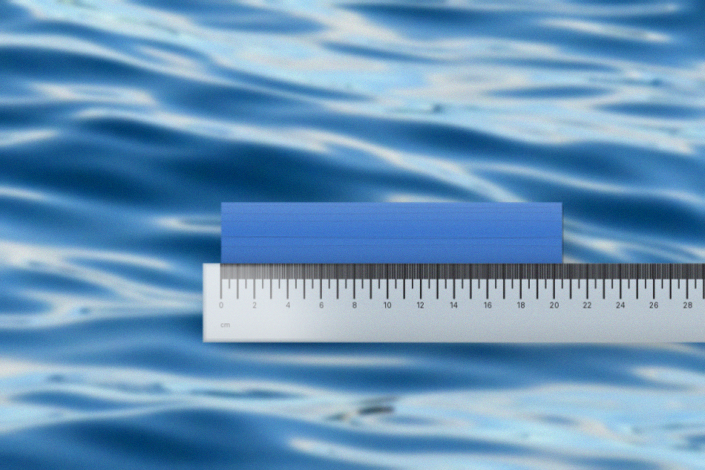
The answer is 20.5 cm
